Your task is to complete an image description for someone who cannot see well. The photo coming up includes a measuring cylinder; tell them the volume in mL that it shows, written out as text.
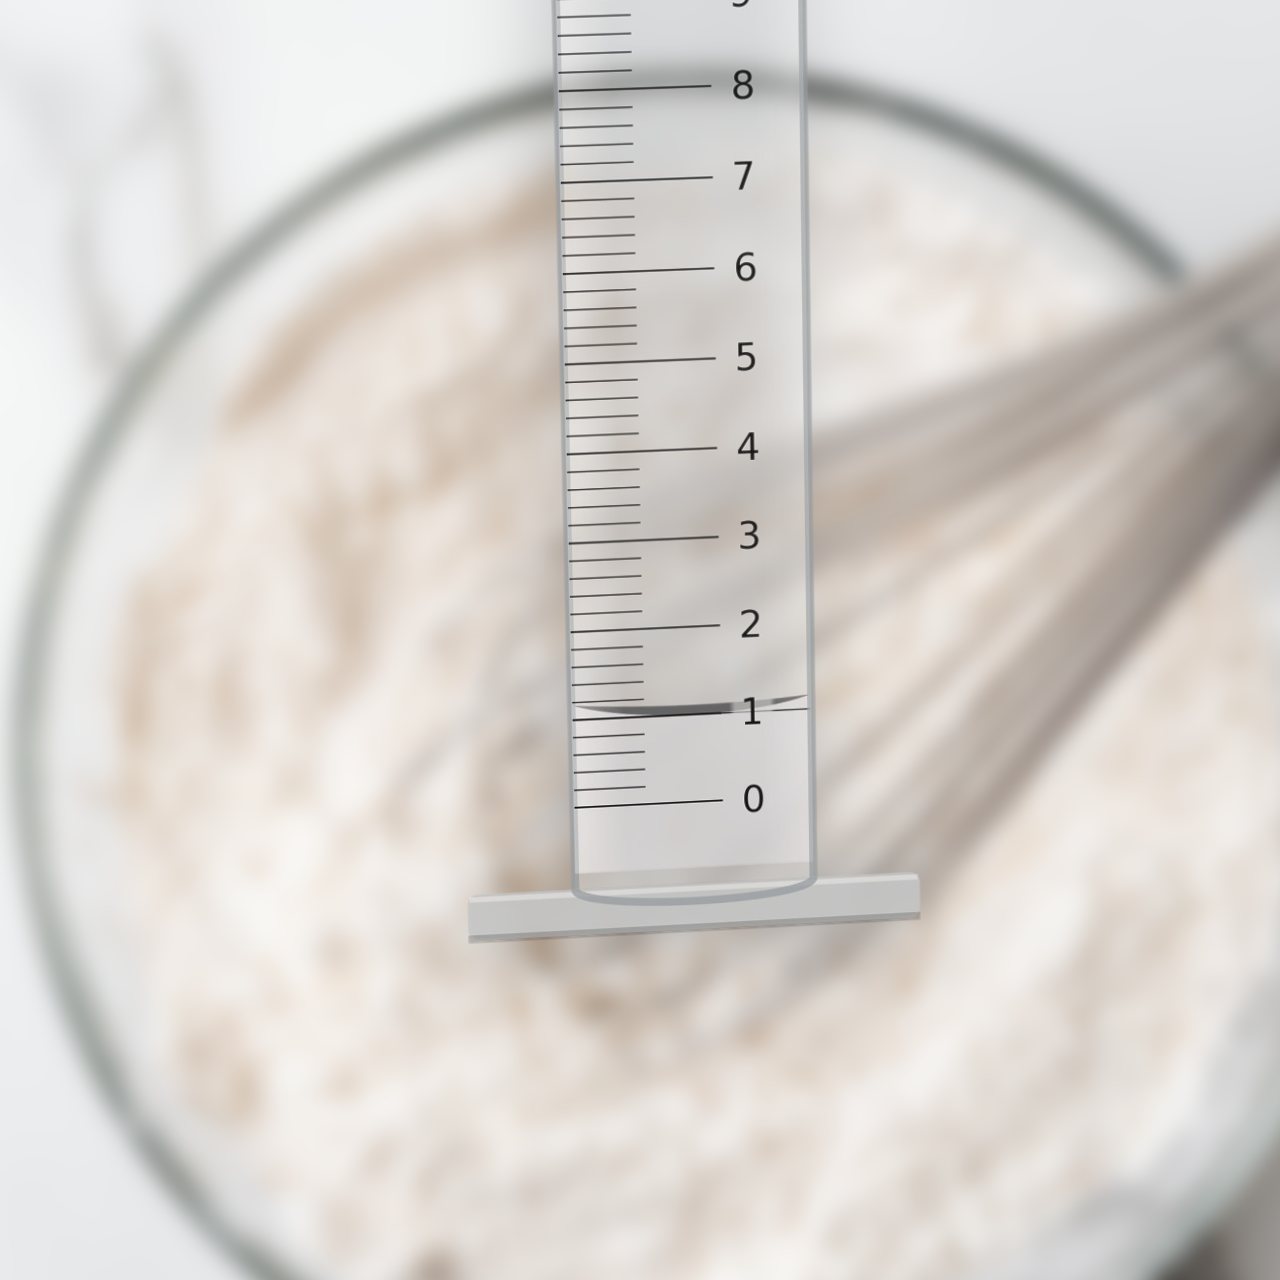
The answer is 1 mL
